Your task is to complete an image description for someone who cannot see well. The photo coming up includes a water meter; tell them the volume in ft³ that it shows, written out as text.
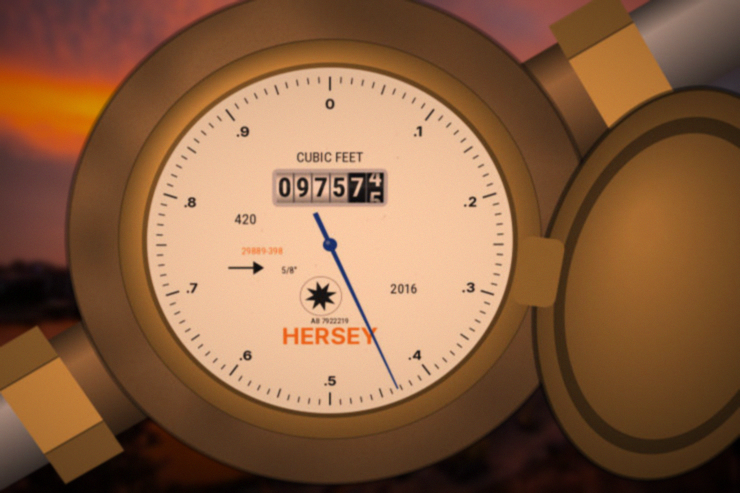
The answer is 97574.43 ft³
